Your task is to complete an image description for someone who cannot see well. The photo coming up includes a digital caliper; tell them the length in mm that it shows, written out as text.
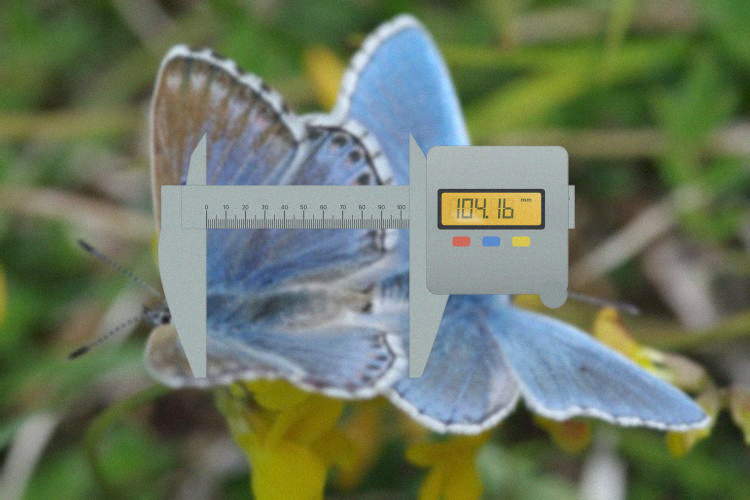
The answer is 104.16 mm
